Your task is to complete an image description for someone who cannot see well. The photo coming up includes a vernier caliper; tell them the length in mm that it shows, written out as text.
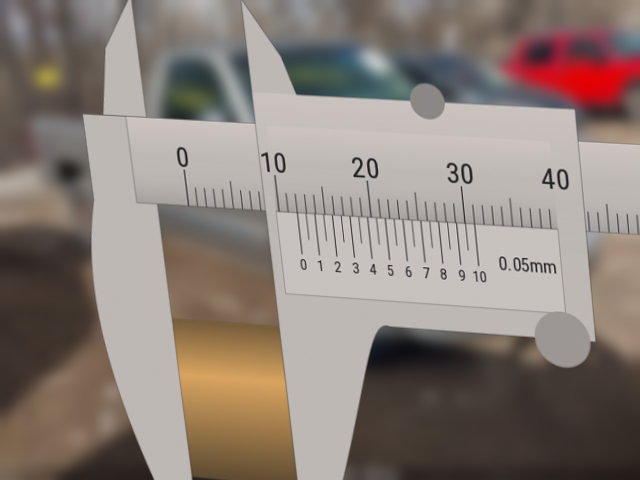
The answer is 12.0 mm
